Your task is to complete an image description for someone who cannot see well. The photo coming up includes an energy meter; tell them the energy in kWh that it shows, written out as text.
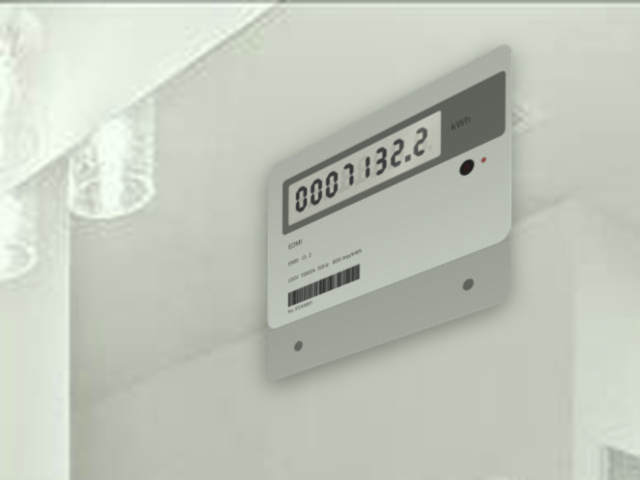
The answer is 7132.2 kWh
